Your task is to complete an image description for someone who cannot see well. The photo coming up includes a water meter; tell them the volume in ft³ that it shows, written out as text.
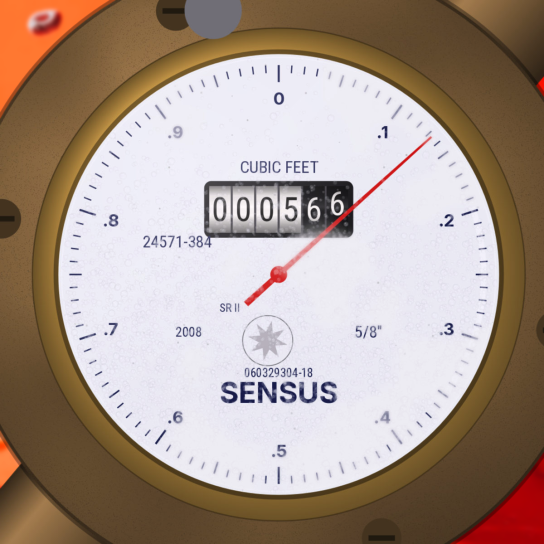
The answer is 566.13 ft³
